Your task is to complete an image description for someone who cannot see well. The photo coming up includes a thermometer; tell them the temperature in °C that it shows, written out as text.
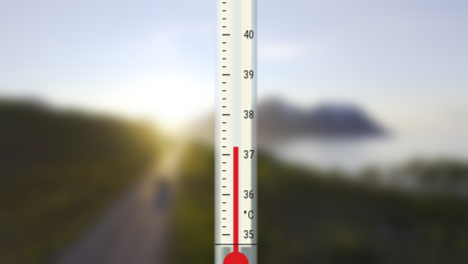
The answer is 37.2 °C
